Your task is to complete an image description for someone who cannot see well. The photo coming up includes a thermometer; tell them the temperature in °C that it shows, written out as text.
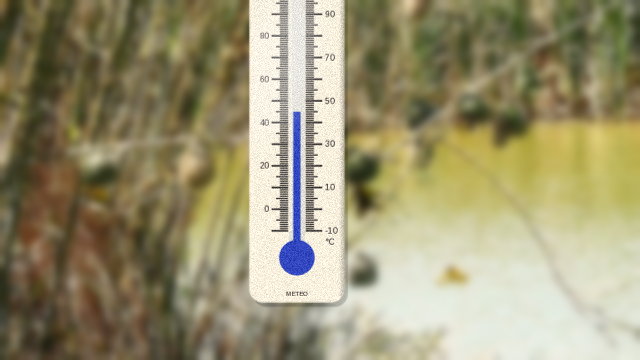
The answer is 45 °C
